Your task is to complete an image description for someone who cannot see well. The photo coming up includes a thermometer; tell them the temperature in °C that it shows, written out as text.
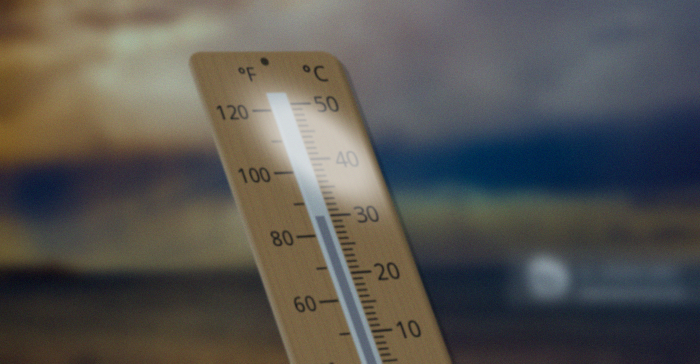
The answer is 30 °C
